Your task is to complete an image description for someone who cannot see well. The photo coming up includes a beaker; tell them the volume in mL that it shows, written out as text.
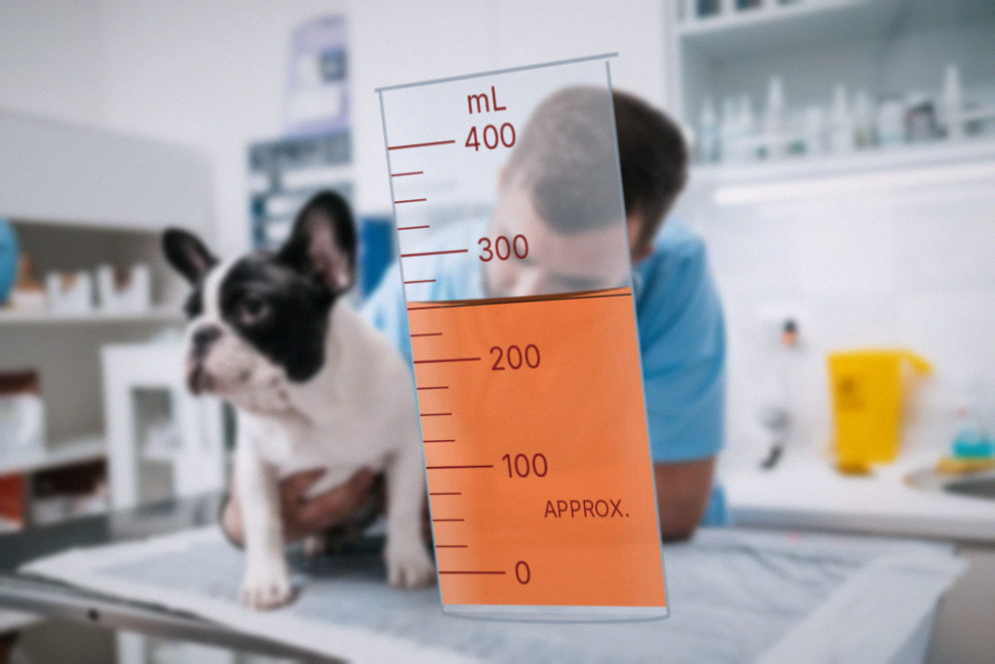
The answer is 250 mL
